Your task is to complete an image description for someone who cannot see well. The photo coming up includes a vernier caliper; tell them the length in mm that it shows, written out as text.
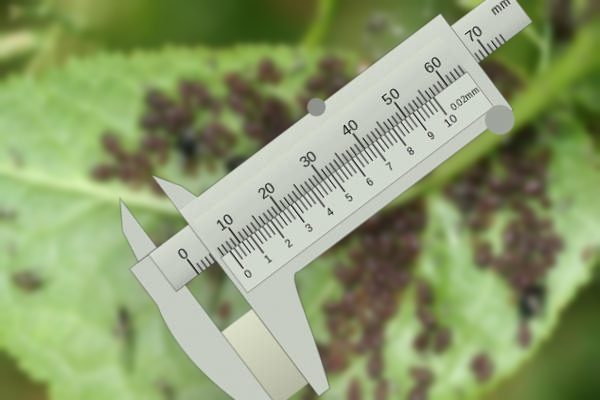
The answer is 7.5 mm
